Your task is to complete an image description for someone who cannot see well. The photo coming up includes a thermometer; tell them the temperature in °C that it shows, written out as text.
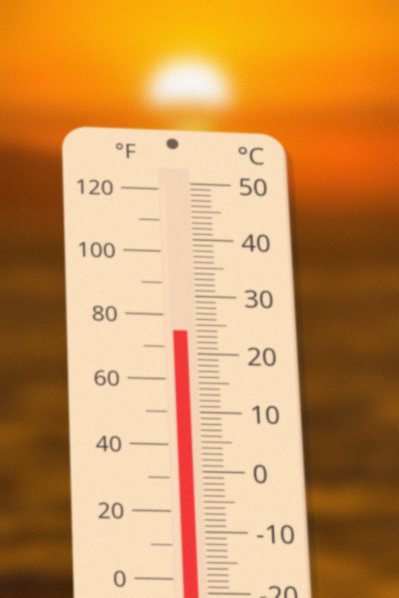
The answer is 24 °C
